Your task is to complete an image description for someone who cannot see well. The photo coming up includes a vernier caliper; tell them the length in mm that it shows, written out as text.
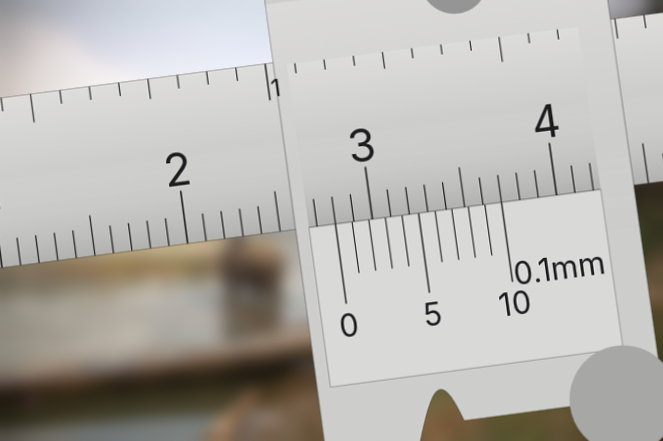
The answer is 28.0 mm
